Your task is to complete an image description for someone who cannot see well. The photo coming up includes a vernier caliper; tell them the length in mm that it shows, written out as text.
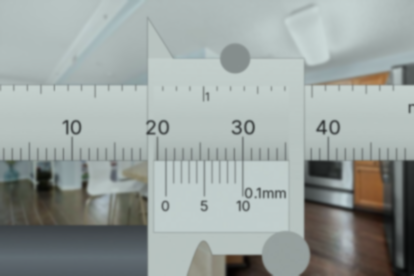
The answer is 21.0 mm
